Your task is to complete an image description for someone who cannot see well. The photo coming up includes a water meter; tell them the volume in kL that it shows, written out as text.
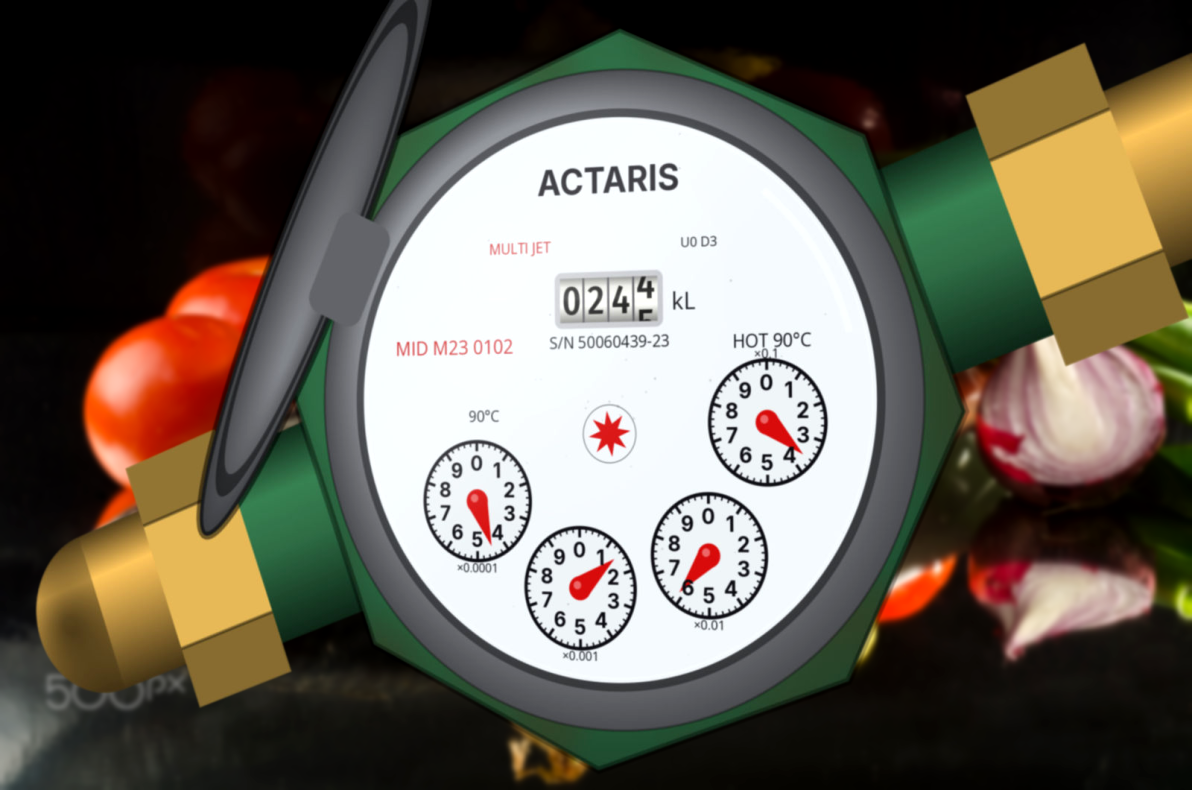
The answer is 244.3614 kL
